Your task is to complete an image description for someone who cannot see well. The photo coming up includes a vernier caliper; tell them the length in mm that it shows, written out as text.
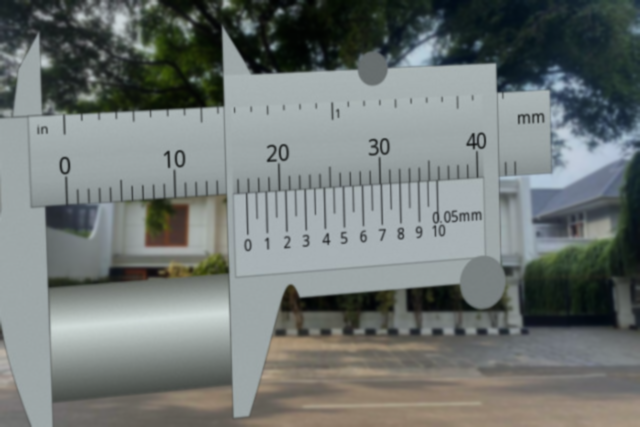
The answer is 16.8 mm
